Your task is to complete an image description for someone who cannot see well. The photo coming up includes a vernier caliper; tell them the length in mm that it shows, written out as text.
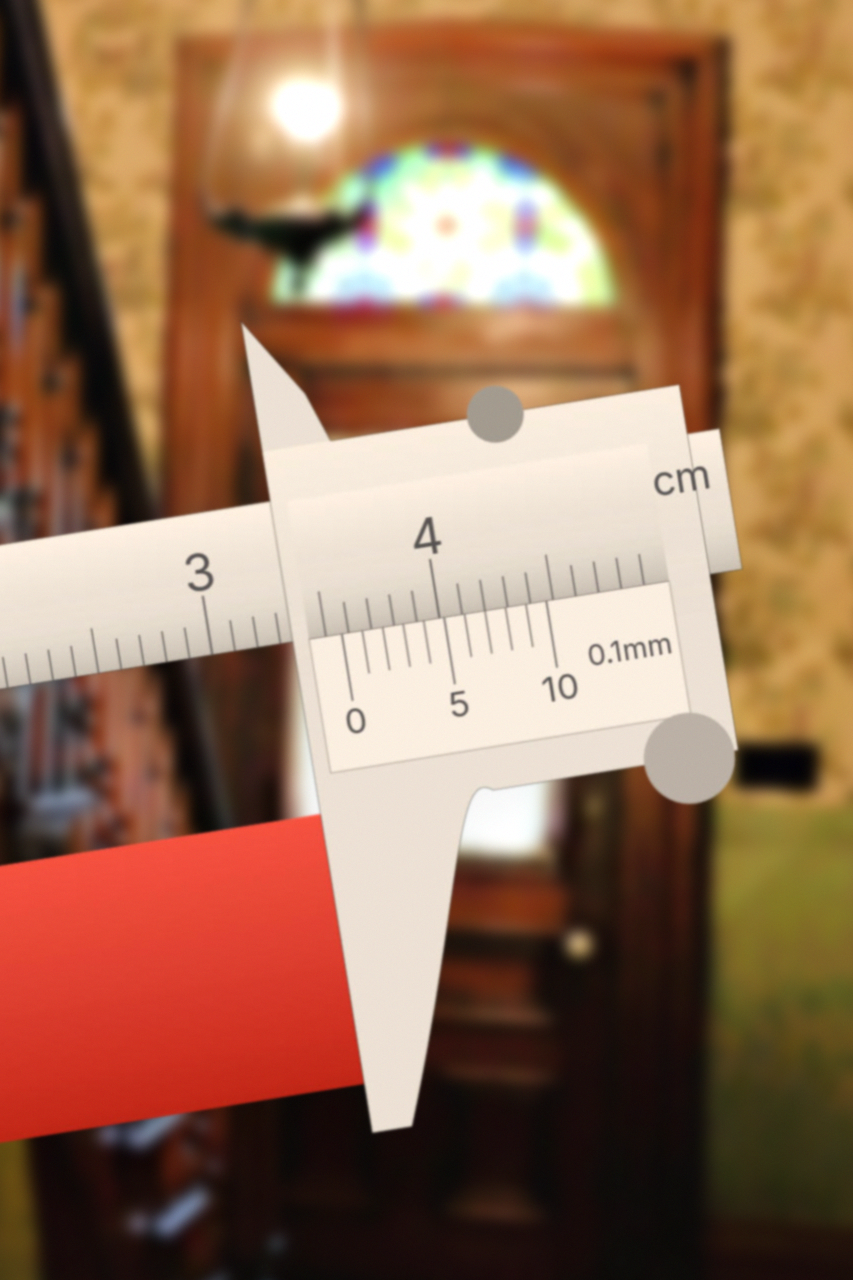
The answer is 35.7 mm
